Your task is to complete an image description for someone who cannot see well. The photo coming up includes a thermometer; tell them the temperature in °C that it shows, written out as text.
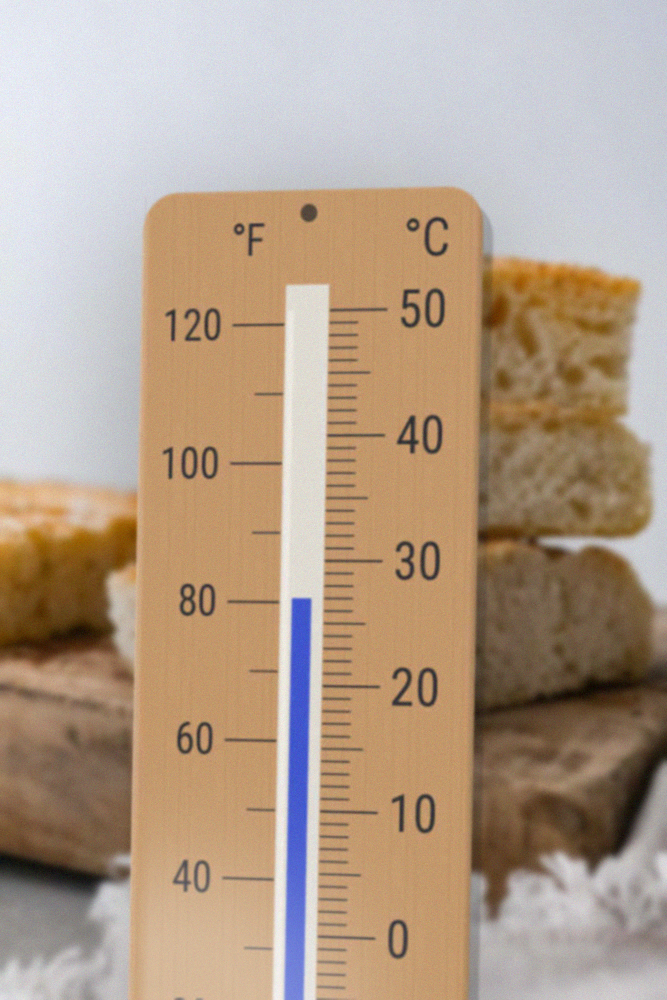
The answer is 27 °C
